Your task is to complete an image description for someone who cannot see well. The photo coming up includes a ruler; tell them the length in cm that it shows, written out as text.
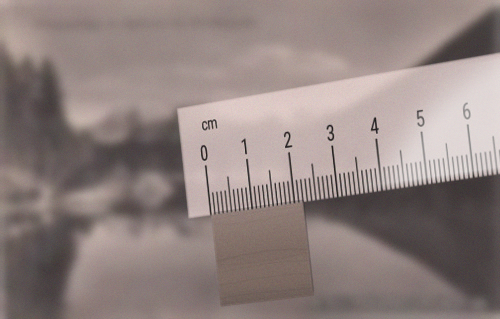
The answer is 2.2 cm
